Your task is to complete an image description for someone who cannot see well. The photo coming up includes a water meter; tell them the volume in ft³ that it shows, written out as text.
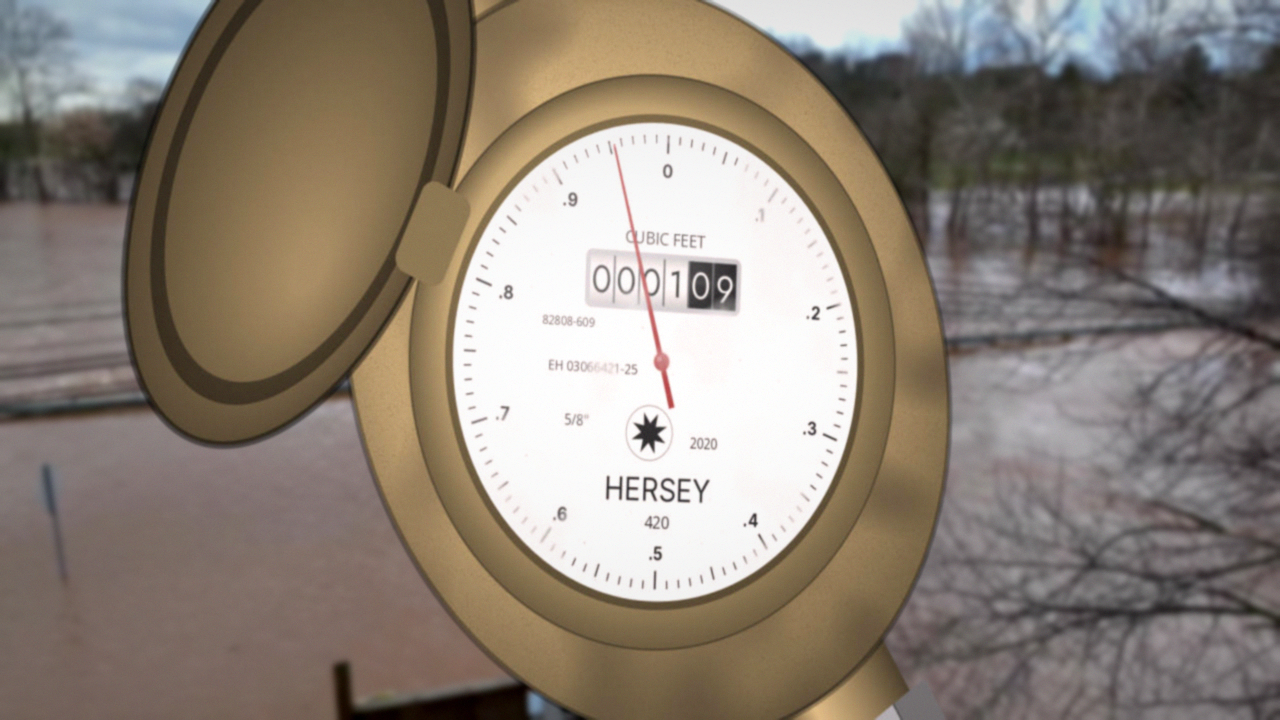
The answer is 108.95 ft³
